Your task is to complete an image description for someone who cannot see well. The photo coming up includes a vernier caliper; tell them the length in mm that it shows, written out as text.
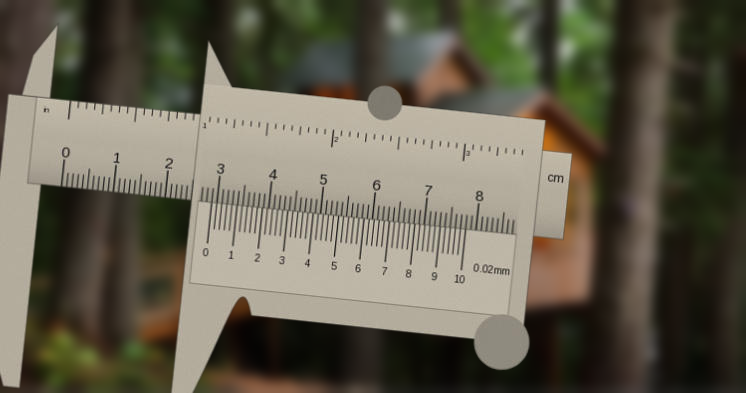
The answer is 29.0 mm
